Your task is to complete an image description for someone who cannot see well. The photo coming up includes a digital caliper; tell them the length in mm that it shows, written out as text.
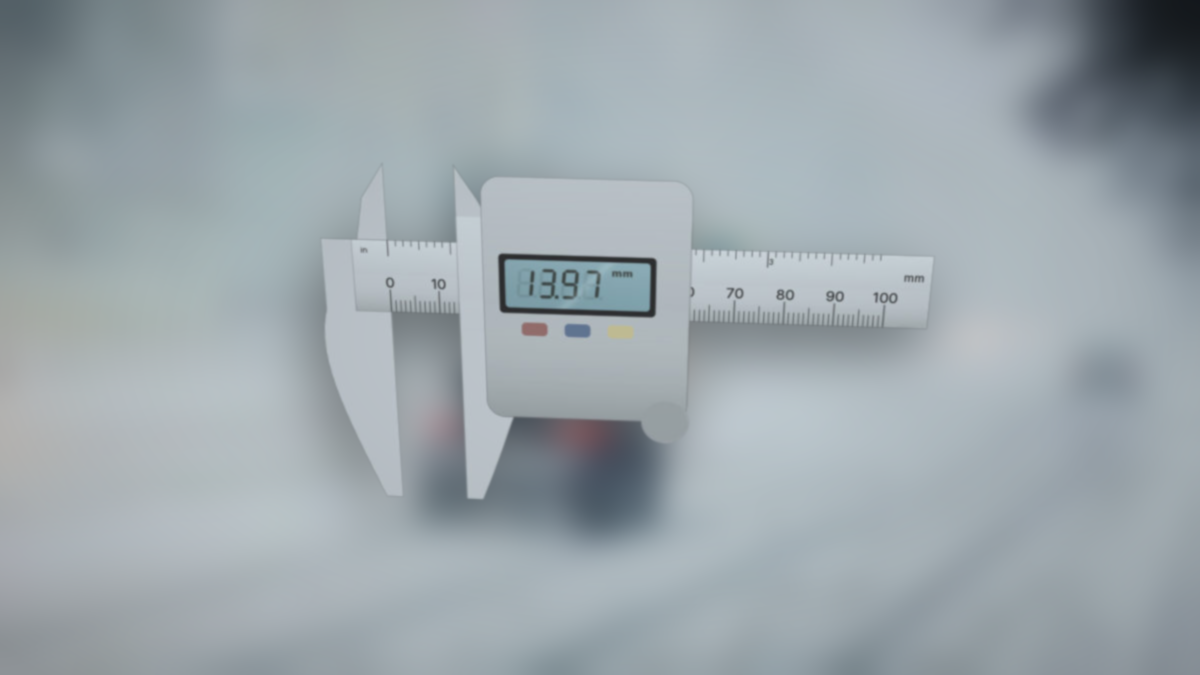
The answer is 13.97 mm
